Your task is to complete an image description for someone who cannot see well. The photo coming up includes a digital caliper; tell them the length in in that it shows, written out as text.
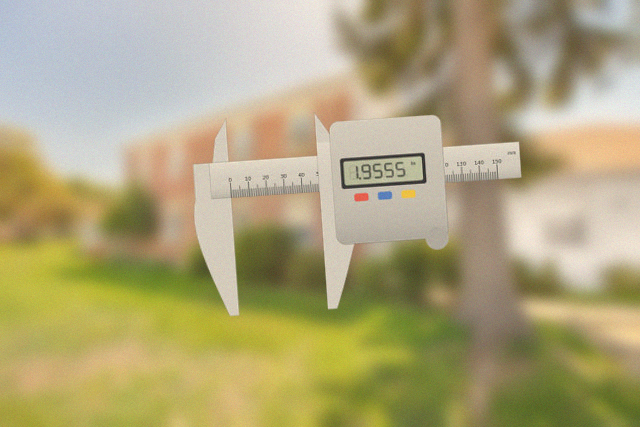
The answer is 1.9555 in
